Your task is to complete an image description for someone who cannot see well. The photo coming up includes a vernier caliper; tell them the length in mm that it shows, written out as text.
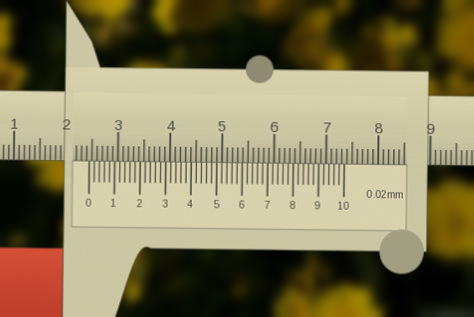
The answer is 24.5 mm
